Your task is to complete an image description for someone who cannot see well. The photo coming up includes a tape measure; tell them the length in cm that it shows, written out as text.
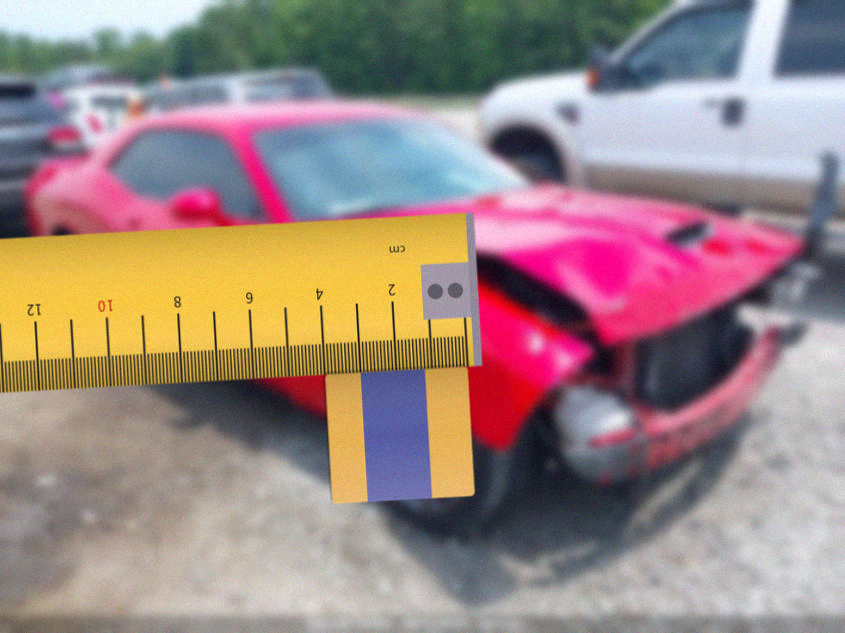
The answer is 4 cm
